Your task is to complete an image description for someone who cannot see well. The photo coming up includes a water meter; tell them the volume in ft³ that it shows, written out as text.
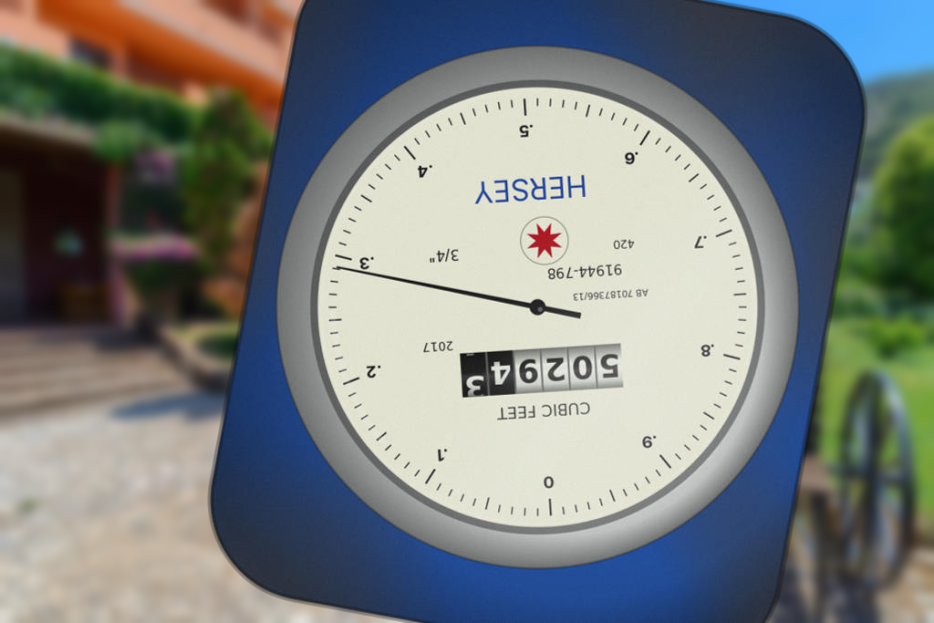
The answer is 502943.29 ft³
